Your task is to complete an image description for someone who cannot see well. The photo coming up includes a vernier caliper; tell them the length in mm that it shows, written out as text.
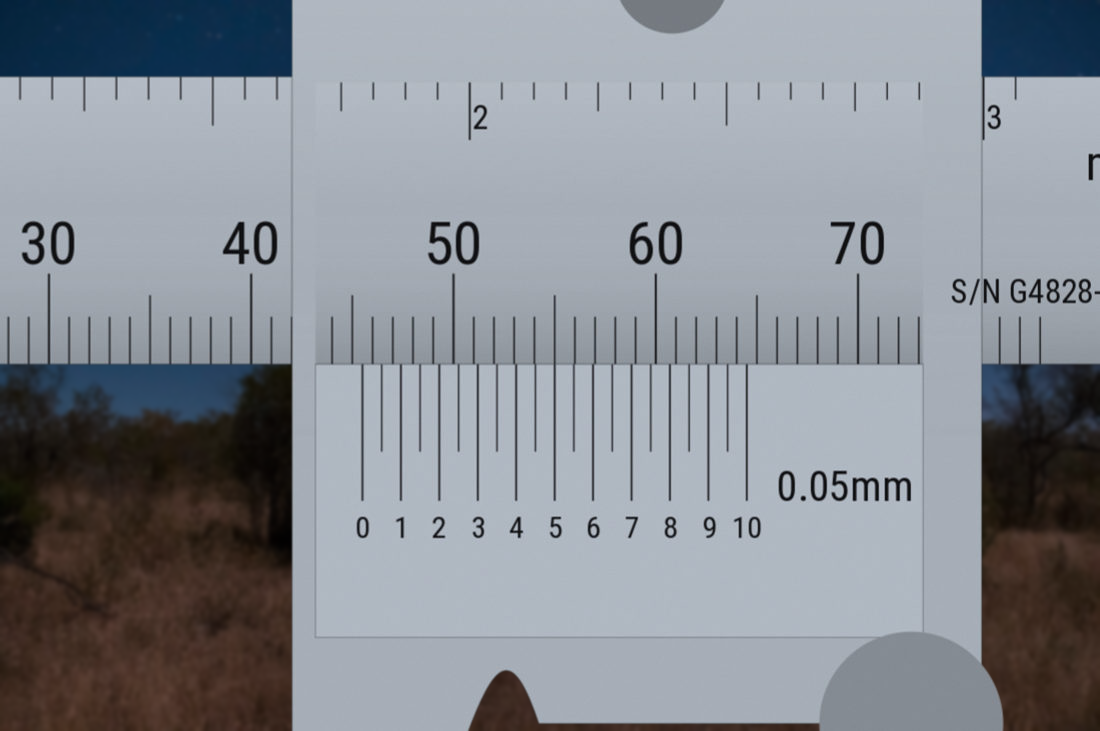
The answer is 45.5 mm
